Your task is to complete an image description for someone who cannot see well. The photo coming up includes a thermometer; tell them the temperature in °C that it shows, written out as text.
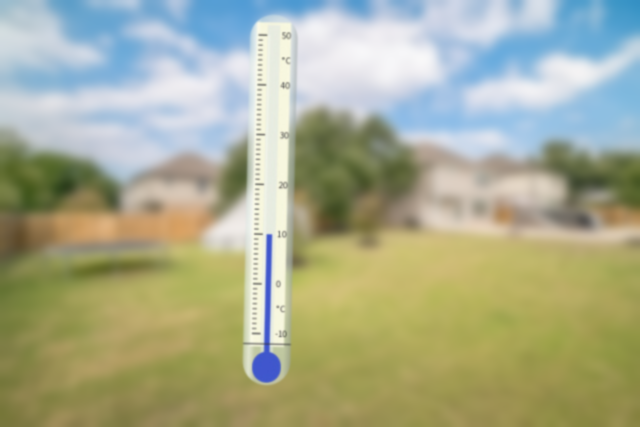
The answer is 10 °C
